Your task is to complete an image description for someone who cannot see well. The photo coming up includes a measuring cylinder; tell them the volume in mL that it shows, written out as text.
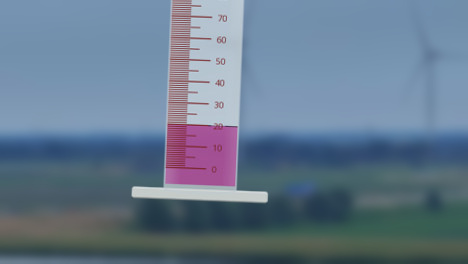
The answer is 20 mL
